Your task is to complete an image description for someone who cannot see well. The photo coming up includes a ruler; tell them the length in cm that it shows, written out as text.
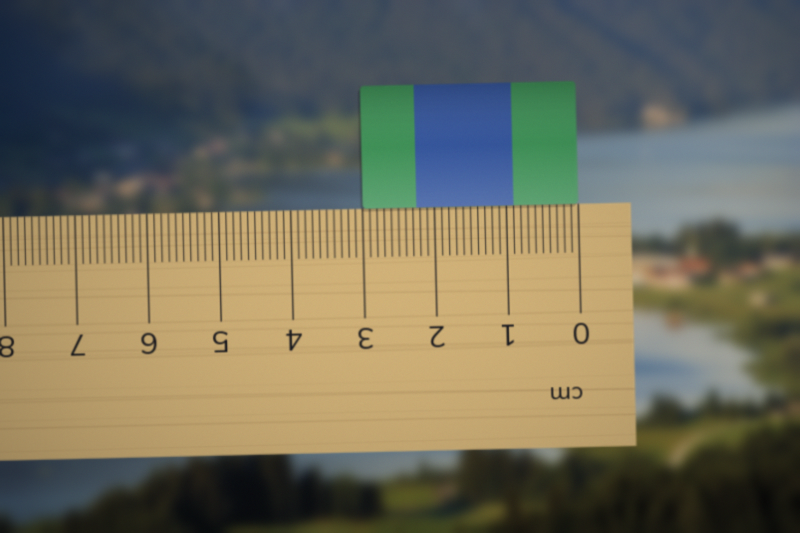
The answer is 3 cm
